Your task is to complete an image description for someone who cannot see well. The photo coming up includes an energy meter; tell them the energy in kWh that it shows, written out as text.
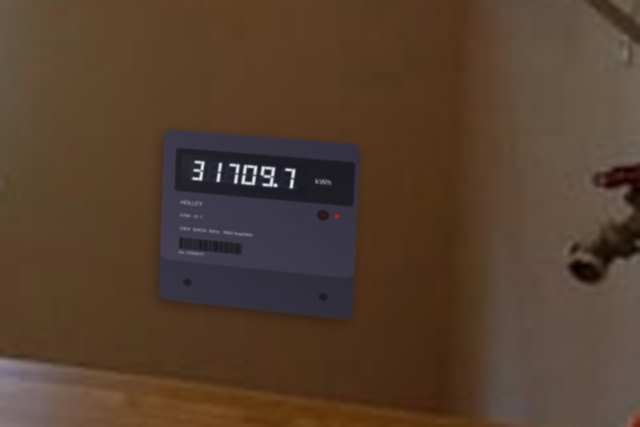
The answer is 31709.7 kWh
